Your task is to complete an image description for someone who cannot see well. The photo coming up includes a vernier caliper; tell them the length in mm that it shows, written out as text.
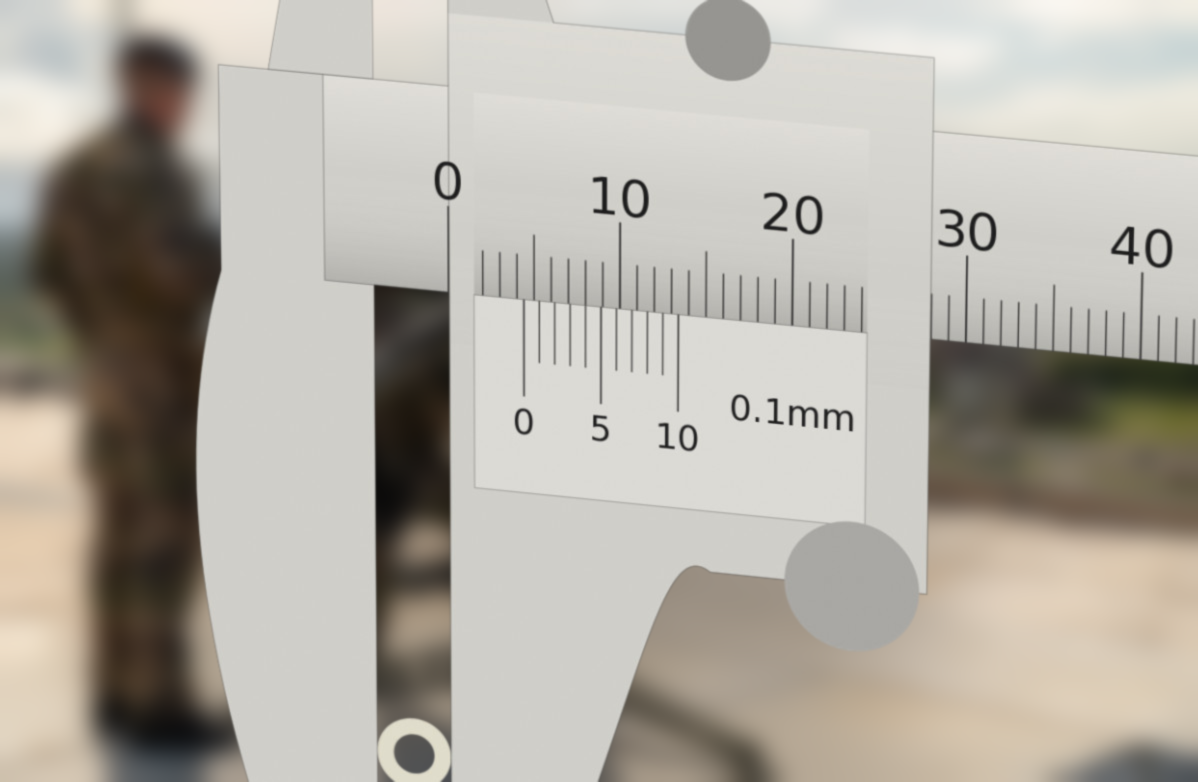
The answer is 4.4 mm
